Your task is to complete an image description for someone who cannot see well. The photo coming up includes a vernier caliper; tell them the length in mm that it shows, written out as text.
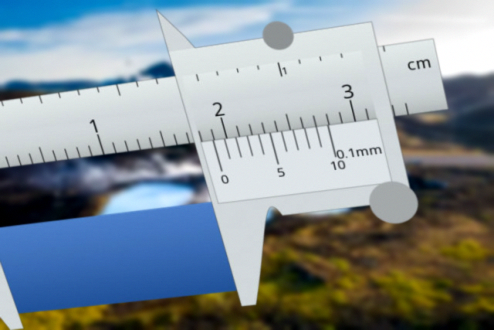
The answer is 18.9 mm
